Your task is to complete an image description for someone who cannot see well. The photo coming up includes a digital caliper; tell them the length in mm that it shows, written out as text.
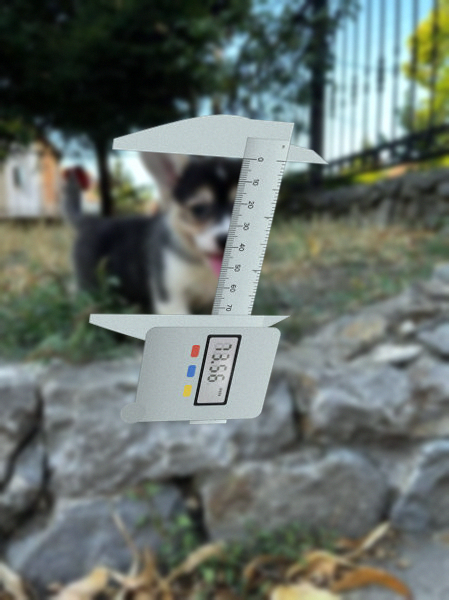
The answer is 73.56 mm
